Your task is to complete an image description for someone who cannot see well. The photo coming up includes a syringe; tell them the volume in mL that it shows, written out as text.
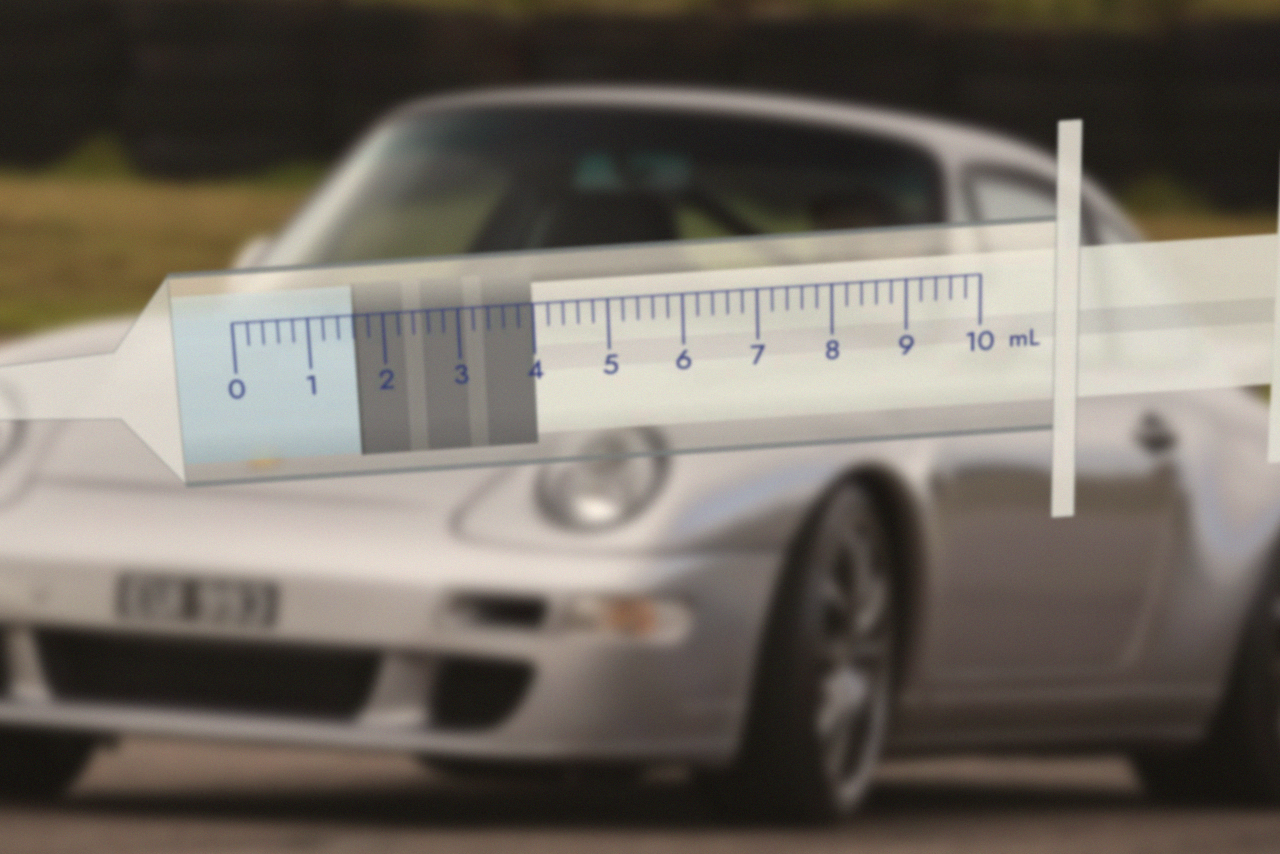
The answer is 1.6 mL
